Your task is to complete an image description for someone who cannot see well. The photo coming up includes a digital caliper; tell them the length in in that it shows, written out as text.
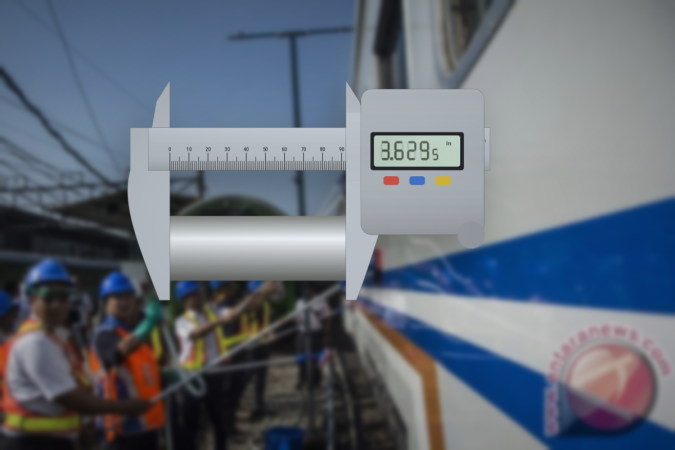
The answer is 3.6295 in
